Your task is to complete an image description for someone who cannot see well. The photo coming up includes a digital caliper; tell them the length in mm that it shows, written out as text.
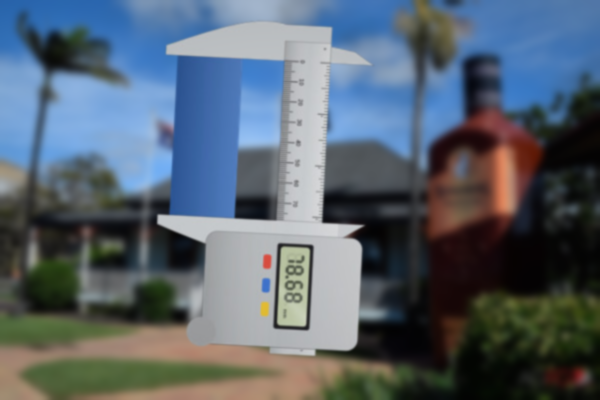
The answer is 78.68 mm
